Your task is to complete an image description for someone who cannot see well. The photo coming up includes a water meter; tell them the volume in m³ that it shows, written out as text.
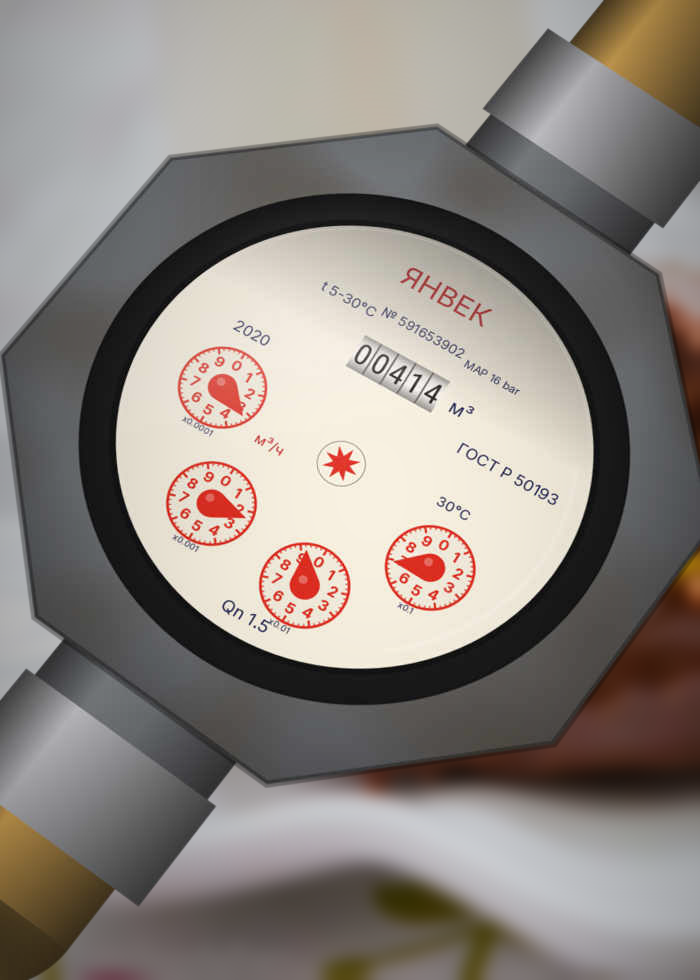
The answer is 414.6923 m³
